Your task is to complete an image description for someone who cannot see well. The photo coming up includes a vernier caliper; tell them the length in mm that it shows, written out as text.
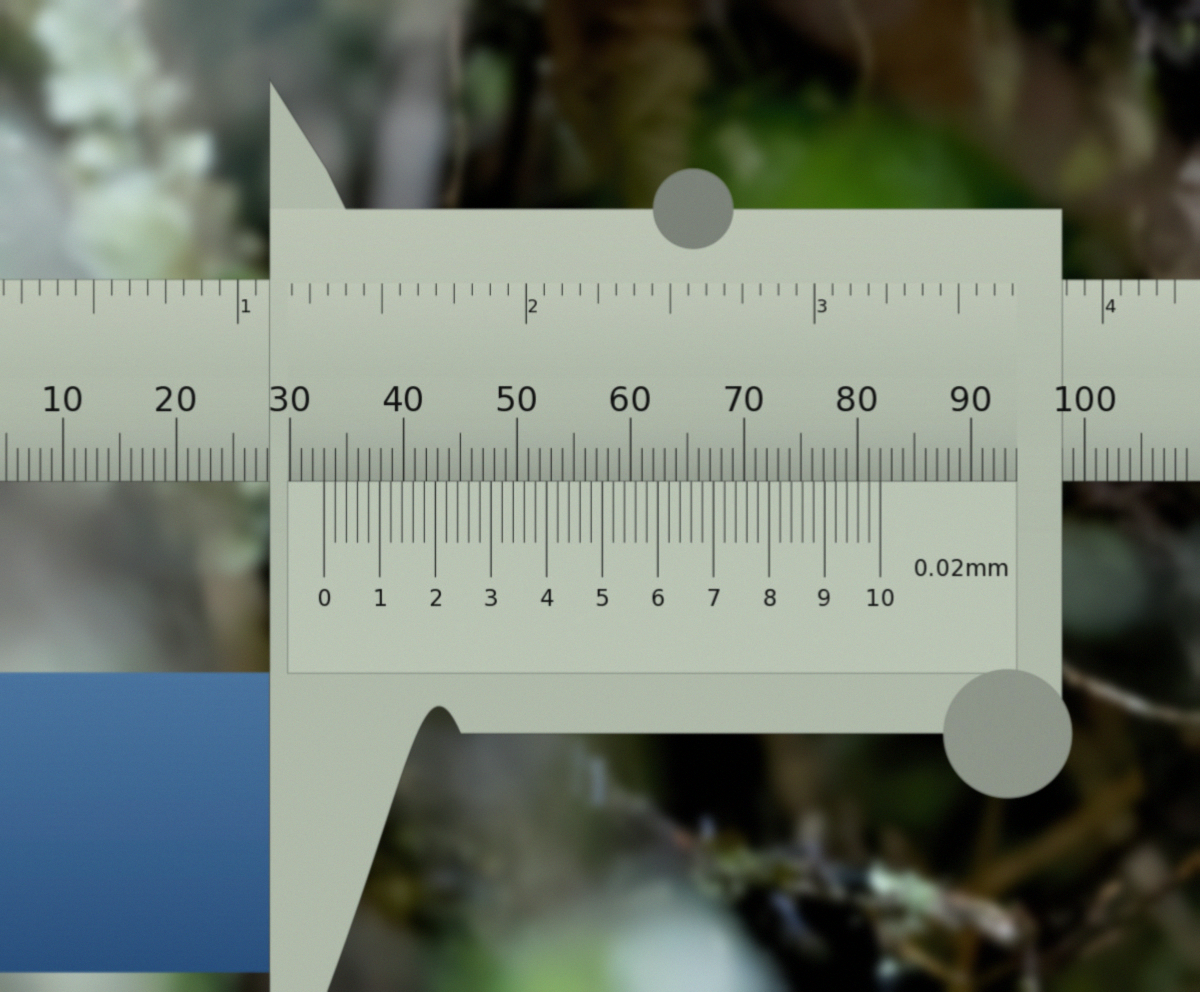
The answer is 33.0 mm
